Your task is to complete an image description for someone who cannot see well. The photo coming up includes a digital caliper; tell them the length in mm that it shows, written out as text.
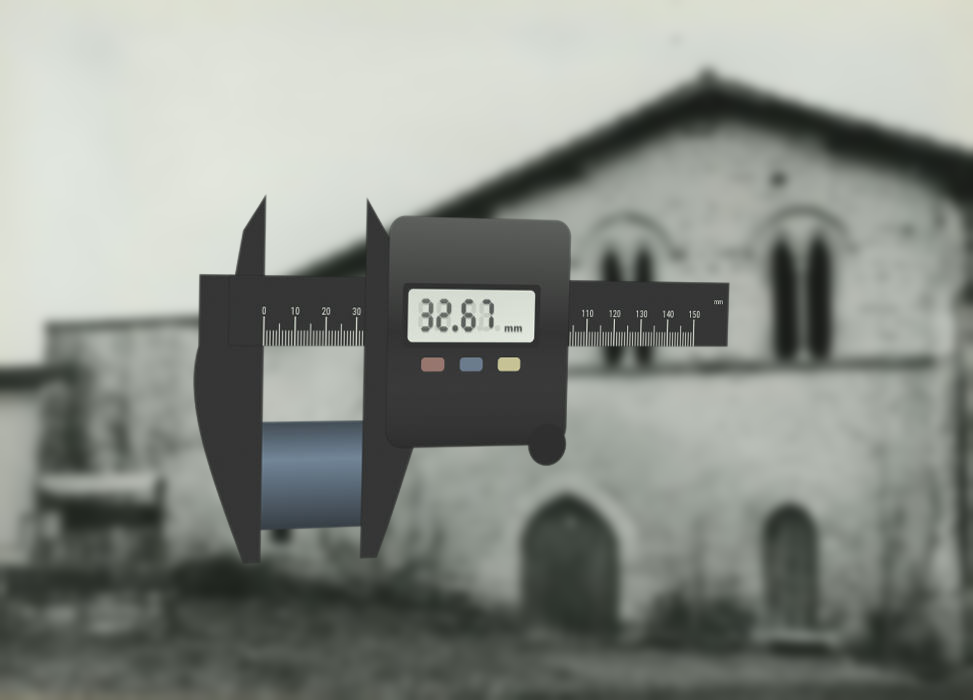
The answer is 32.67 mm
